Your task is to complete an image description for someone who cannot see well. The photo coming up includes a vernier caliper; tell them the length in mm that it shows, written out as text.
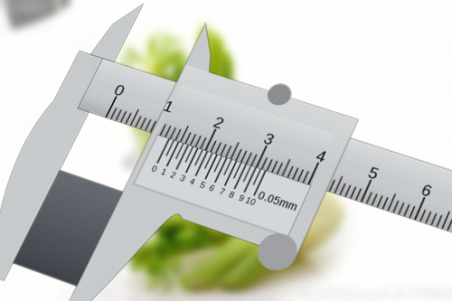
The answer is 12.8 mm
